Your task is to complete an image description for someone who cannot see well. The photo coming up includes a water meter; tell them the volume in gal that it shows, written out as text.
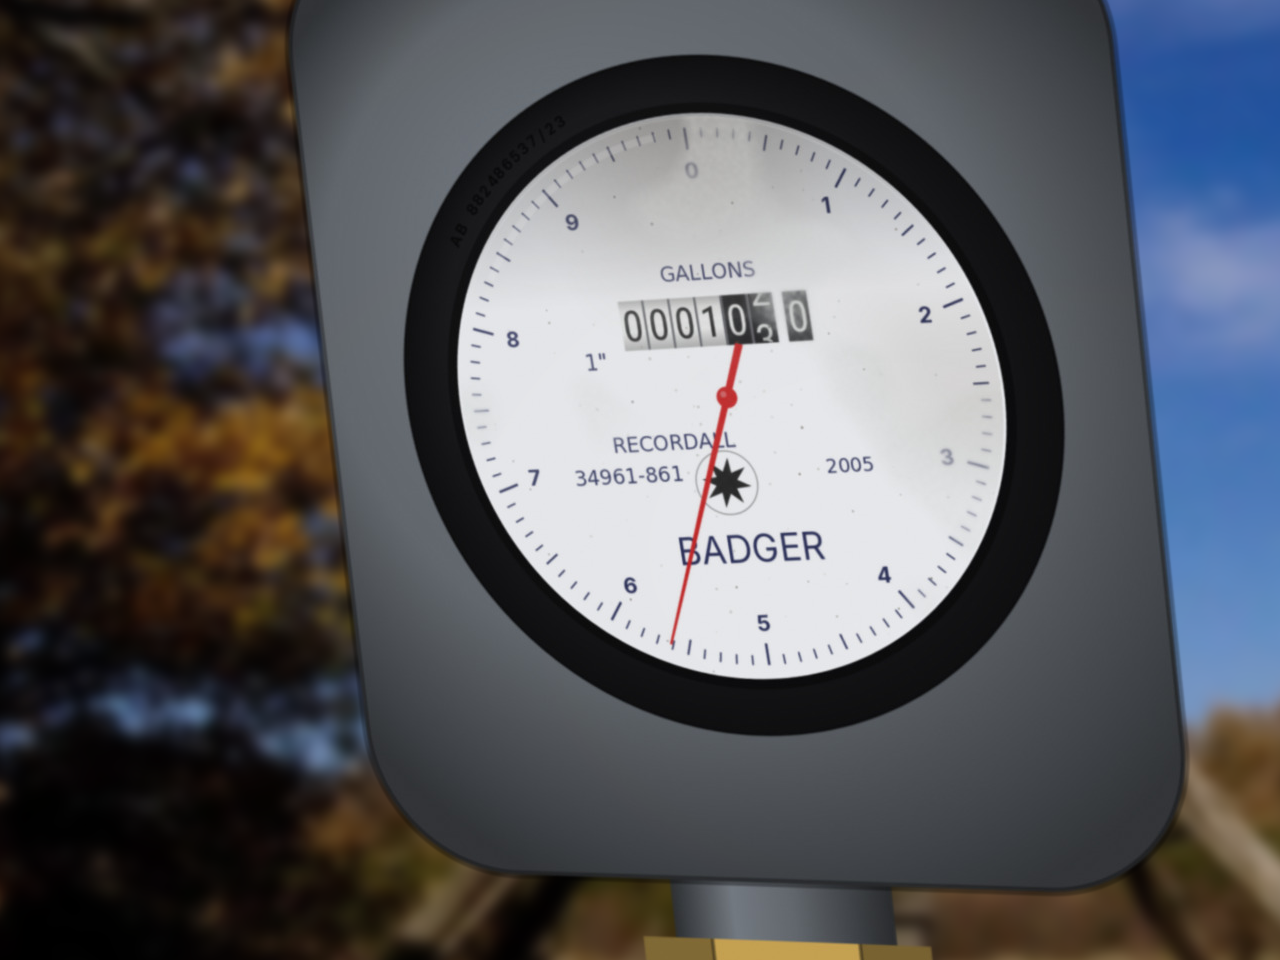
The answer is 1025.6 gal
